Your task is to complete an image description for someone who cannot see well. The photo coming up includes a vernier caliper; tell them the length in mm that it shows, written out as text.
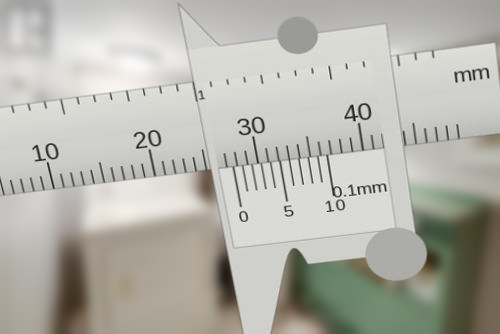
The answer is 27.6 mm
